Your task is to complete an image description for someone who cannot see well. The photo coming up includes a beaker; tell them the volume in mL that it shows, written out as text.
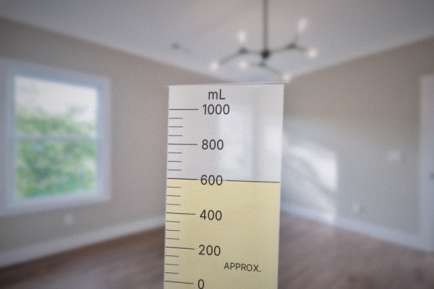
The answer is 600 mL
